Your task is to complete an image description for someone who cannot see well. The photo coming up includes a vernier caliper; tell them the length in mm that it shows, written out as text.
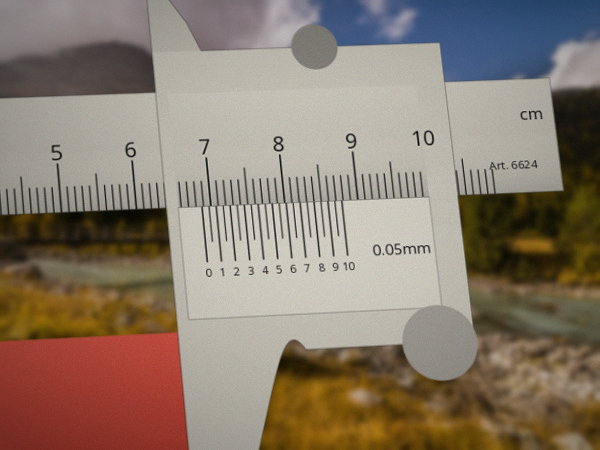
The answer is 68.8 mm
